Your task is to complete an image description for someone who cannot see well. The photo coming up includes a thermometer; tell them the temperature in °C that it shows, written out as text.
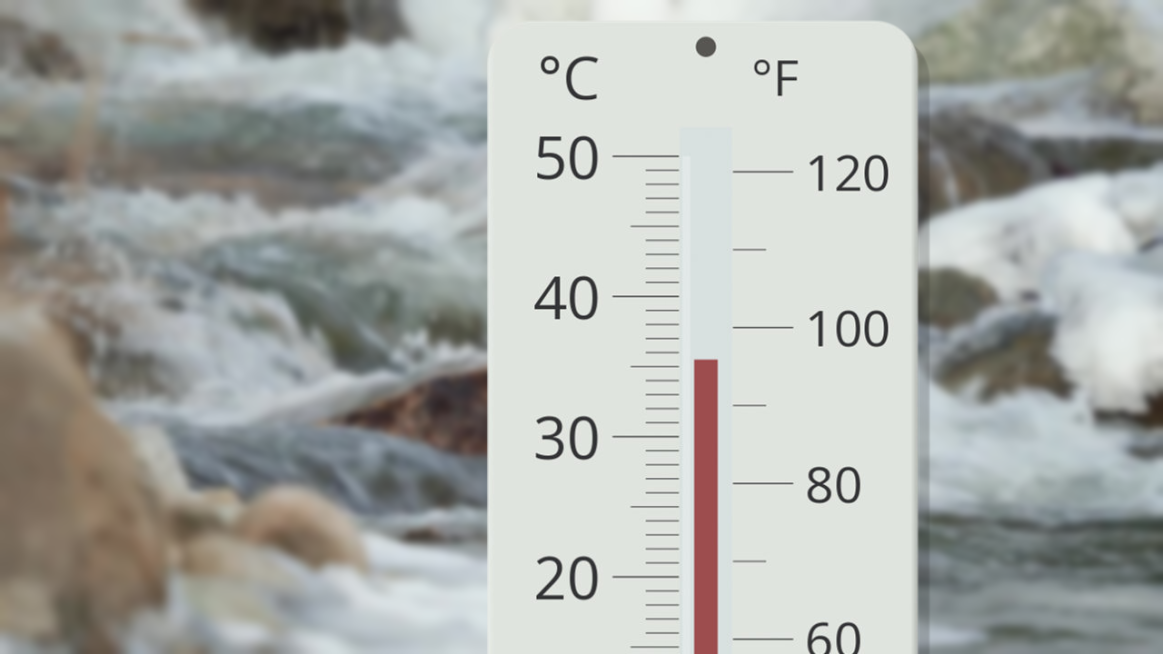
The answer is 35.5 °C
